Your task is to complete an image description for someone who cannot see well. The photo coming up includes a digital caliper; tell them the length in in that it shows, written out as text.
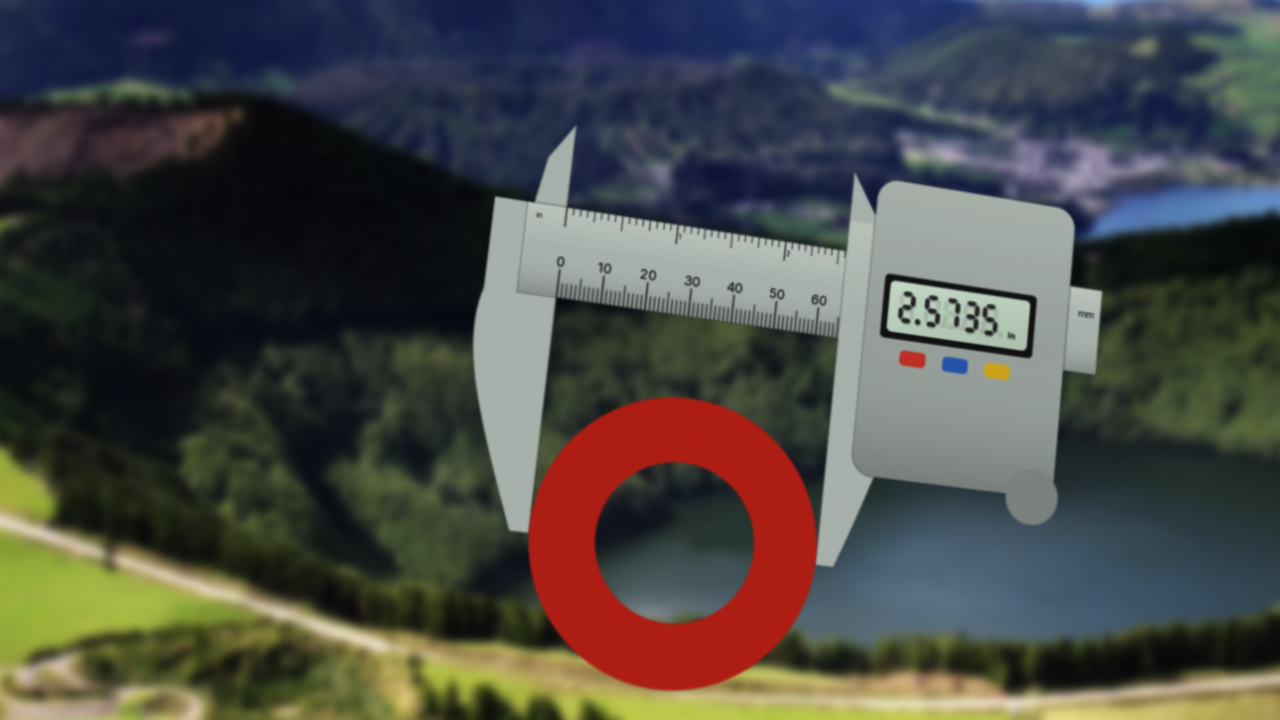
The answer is 2.5735 in
